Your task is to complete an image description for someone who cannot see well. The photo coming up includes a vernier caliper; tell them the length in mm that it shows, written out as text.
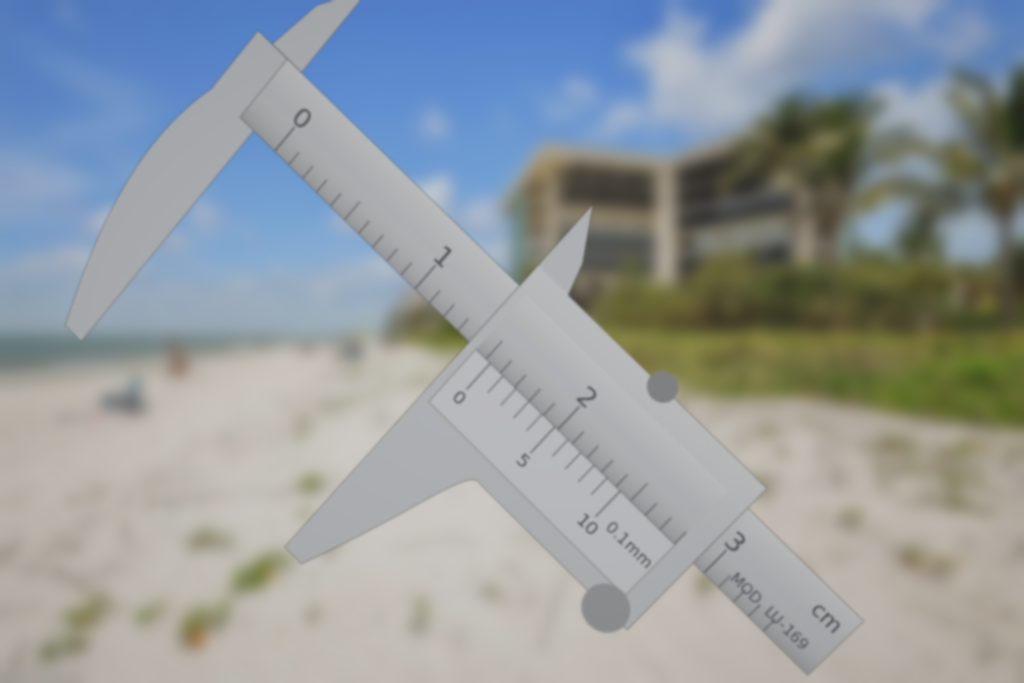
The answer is 15.3 mm
